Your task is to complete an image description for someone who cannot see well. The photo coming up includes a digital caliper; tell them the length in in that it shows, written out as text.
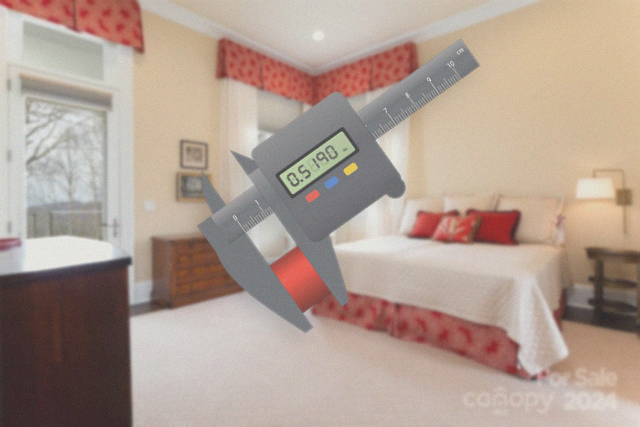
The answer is 0.5190 in
